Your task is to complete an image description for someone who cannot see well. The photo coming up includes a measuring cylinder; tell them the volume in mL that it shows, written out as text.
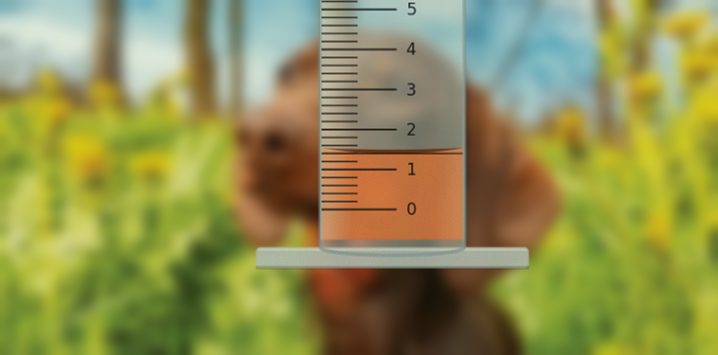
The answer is 1.4 mL
